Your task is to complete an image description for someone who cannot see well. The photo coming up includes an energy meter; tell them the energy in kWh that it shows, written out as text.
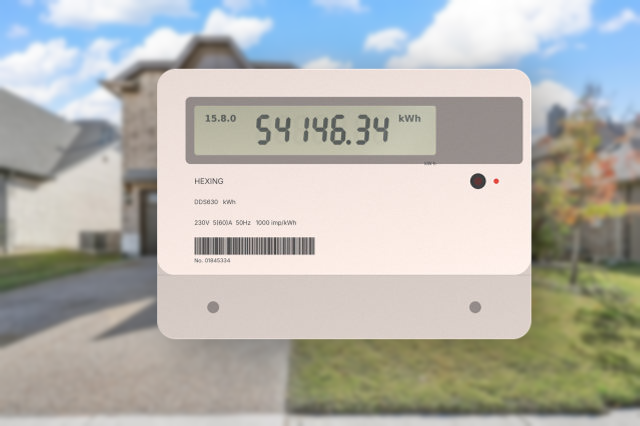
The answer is 54146.34 kWh
